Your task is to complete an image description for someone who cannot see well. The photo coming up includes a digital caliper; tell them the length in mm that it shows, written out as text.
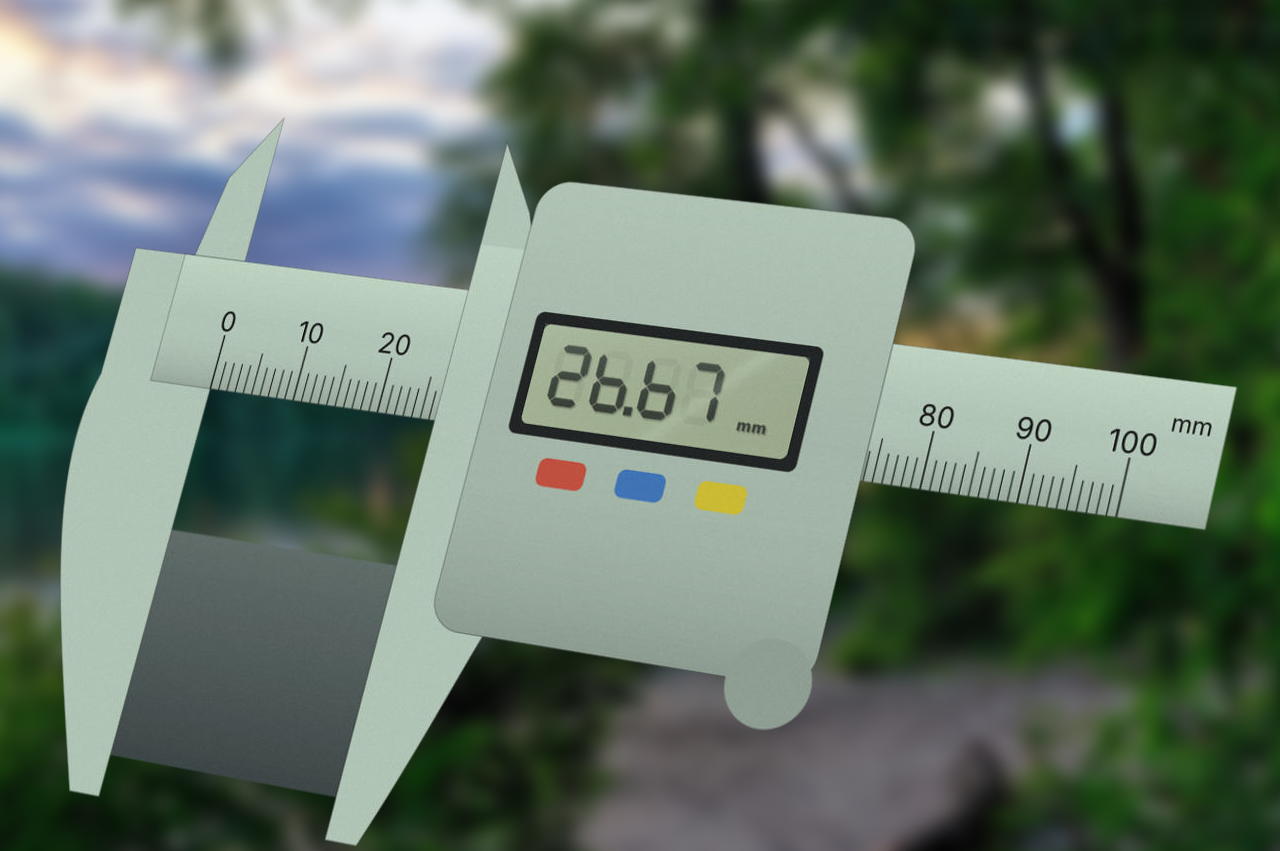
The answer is 26.67 mm
